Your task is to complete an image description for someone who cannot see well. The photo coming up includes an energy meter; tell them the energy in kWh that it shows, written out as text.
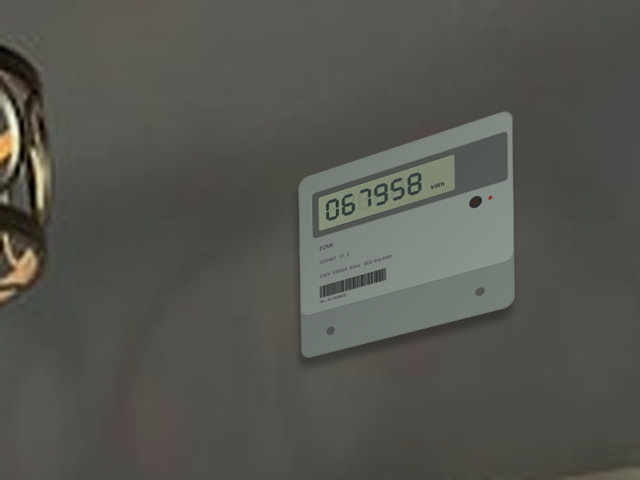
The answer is 67958 kWh
